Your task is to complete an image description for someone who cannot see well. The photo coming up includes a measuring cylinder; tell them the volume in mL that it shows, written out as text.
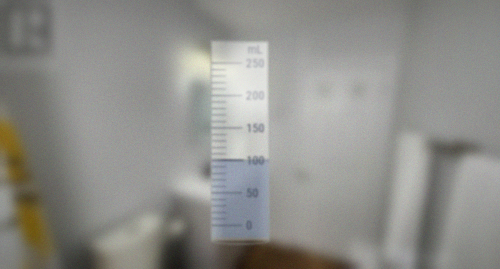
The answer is 100 mL
